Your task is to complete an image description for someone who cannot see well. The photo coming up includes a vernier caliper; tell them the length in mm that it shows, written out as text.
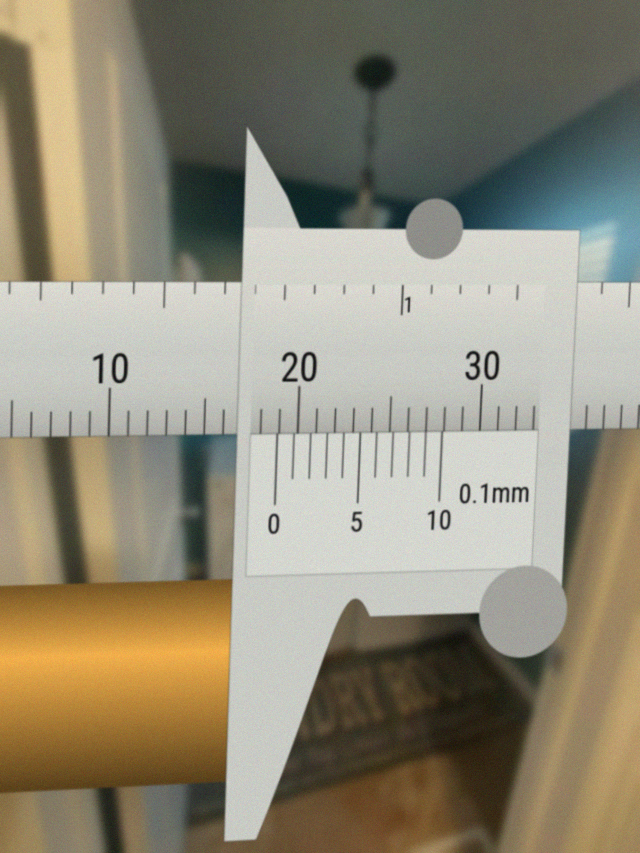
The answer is 18.9 mm
